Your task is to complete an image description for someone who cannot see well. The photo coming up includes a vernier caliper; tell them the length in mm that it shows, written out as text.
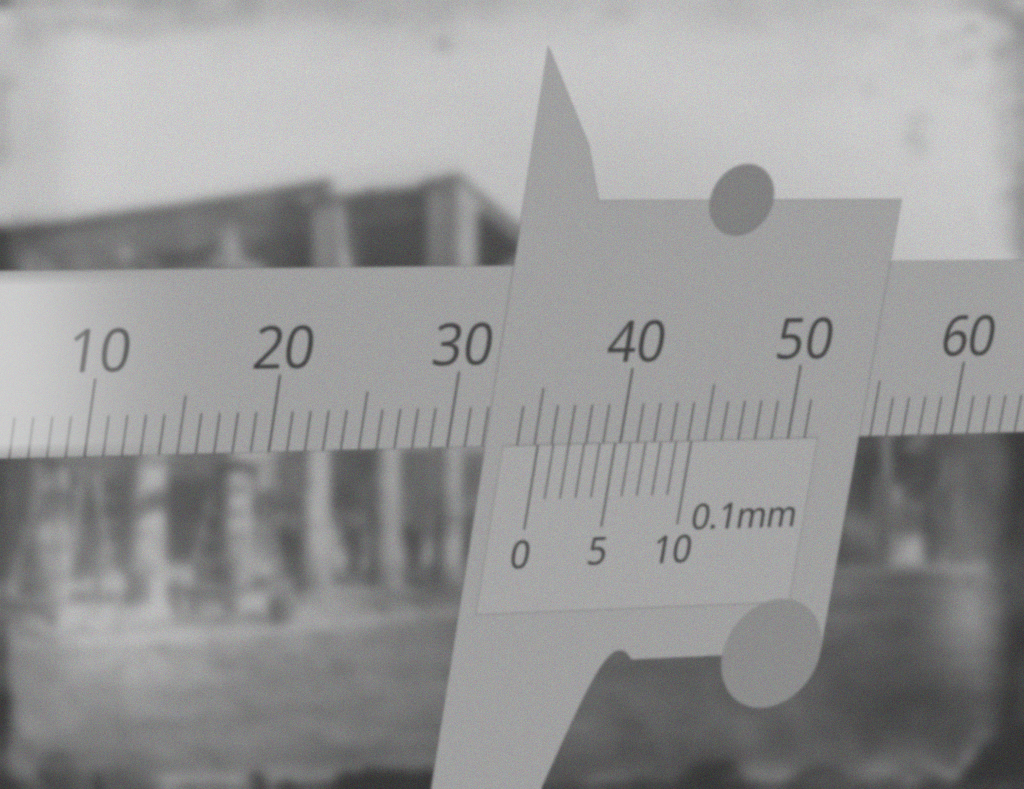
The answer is 35.2 mm
